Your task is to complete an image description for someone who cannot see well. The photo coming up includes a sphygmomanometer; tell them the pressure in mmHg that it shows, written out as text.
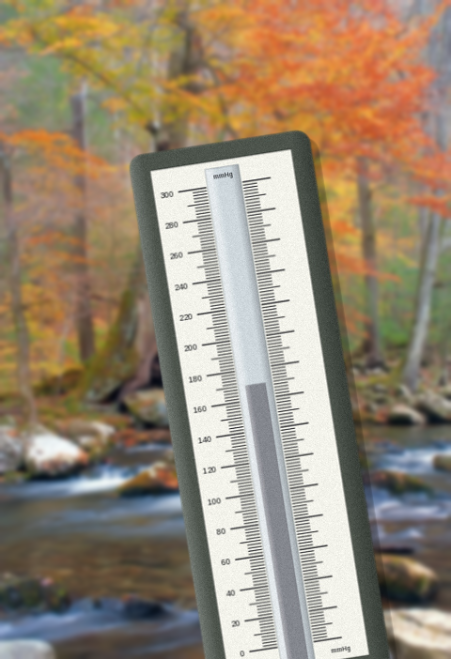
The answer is 170 mmHg
